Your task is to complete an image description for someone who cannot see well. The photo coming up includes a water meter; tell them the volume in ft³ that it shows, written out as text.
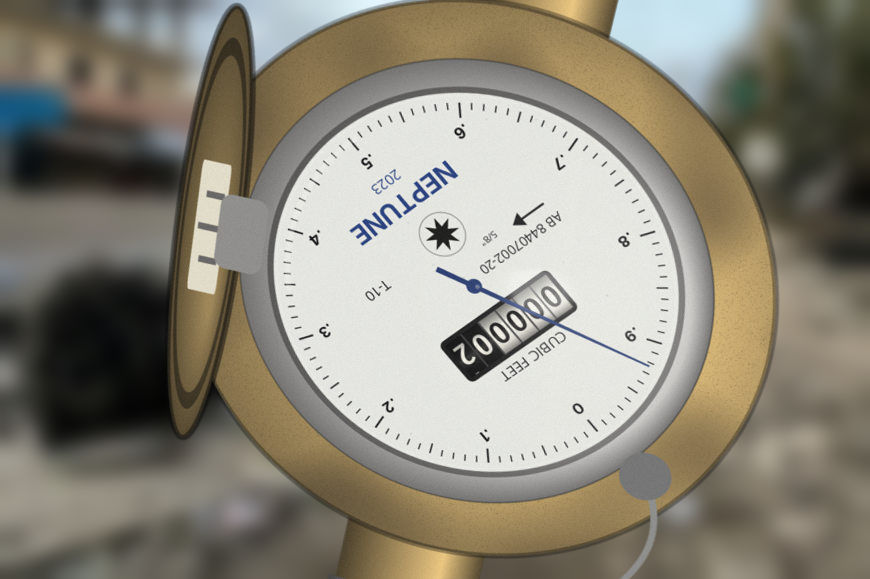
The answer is 1.92 ft³
